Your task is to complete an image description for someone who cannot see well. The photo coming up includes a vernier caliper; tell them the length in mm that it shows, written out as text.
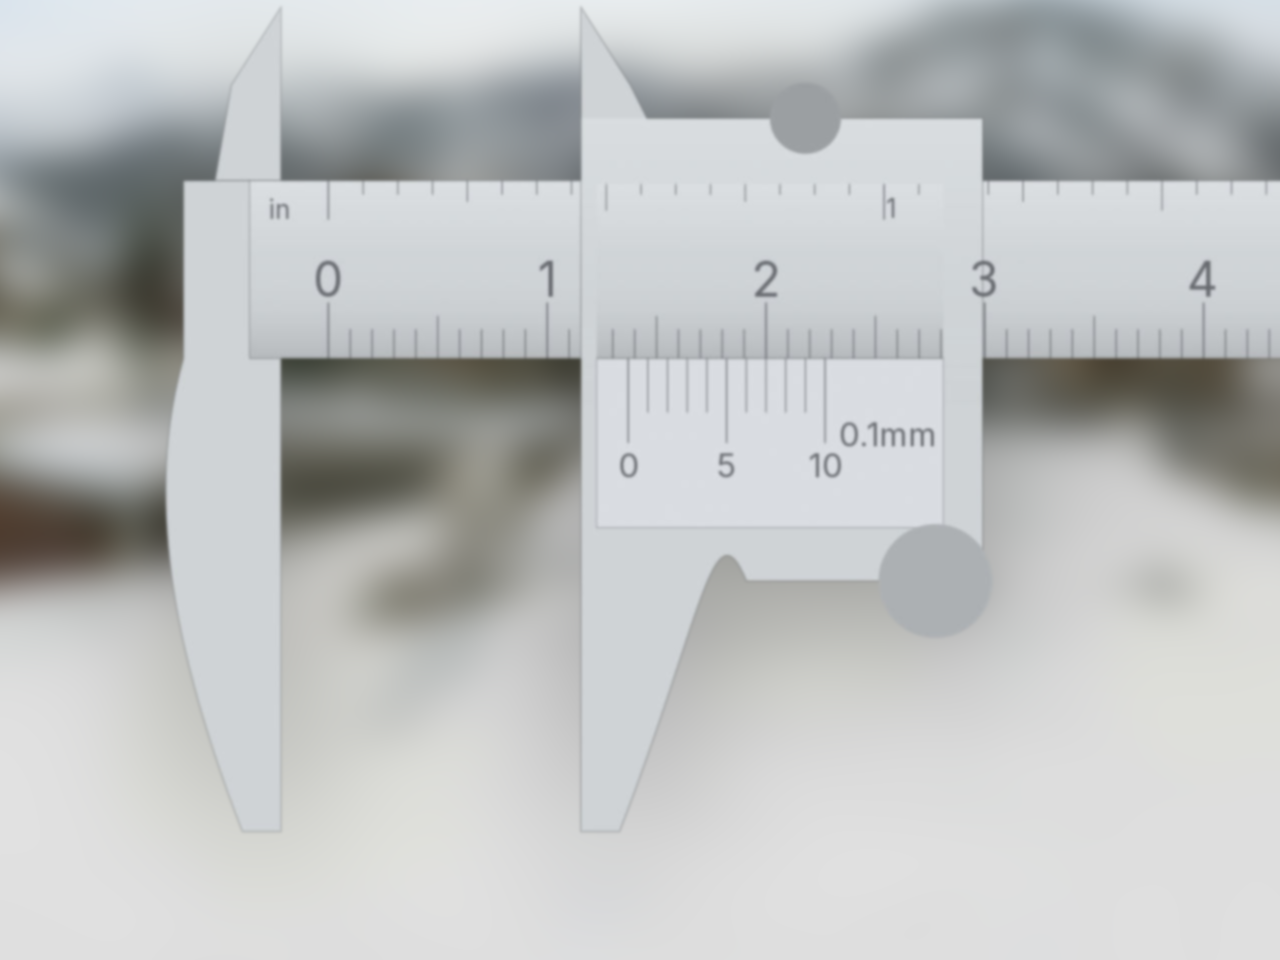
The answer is 13.7 mm
